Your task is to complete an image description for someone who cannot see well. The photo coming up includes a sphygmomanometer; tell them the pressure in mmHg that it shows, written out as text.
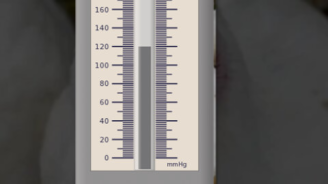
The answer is 120 mmHg
